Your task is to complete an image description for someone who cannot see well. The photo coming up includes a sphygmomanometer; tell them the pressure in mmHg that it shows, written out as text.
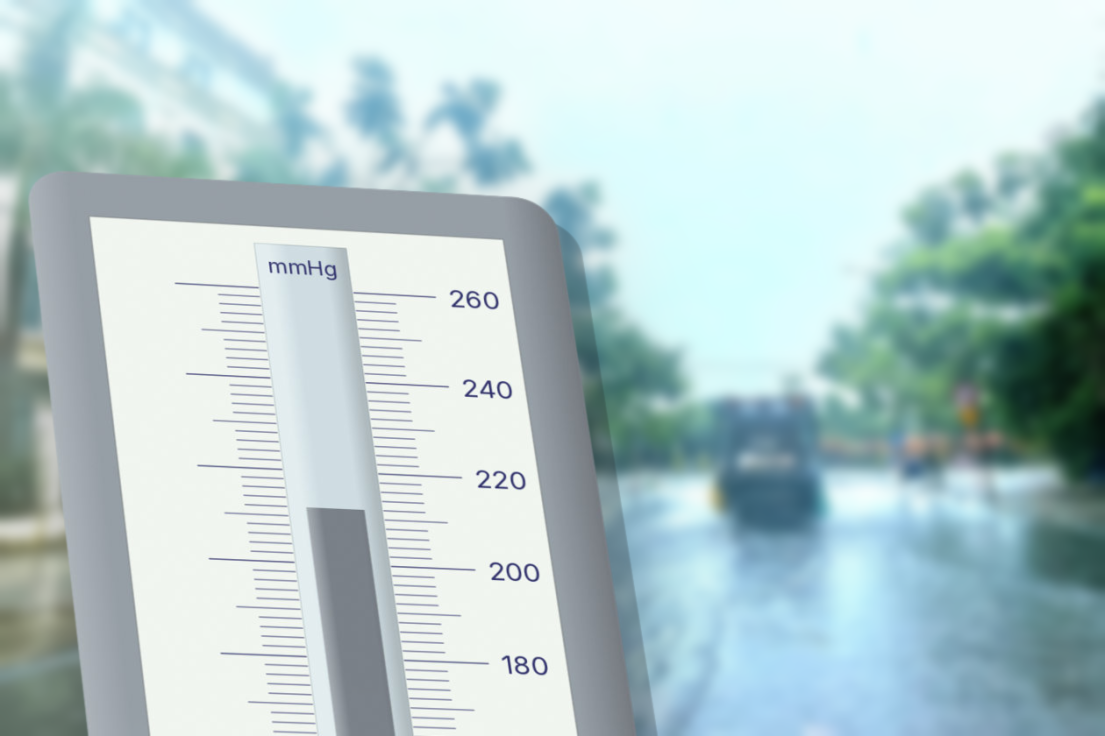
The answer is 212 mmHg
